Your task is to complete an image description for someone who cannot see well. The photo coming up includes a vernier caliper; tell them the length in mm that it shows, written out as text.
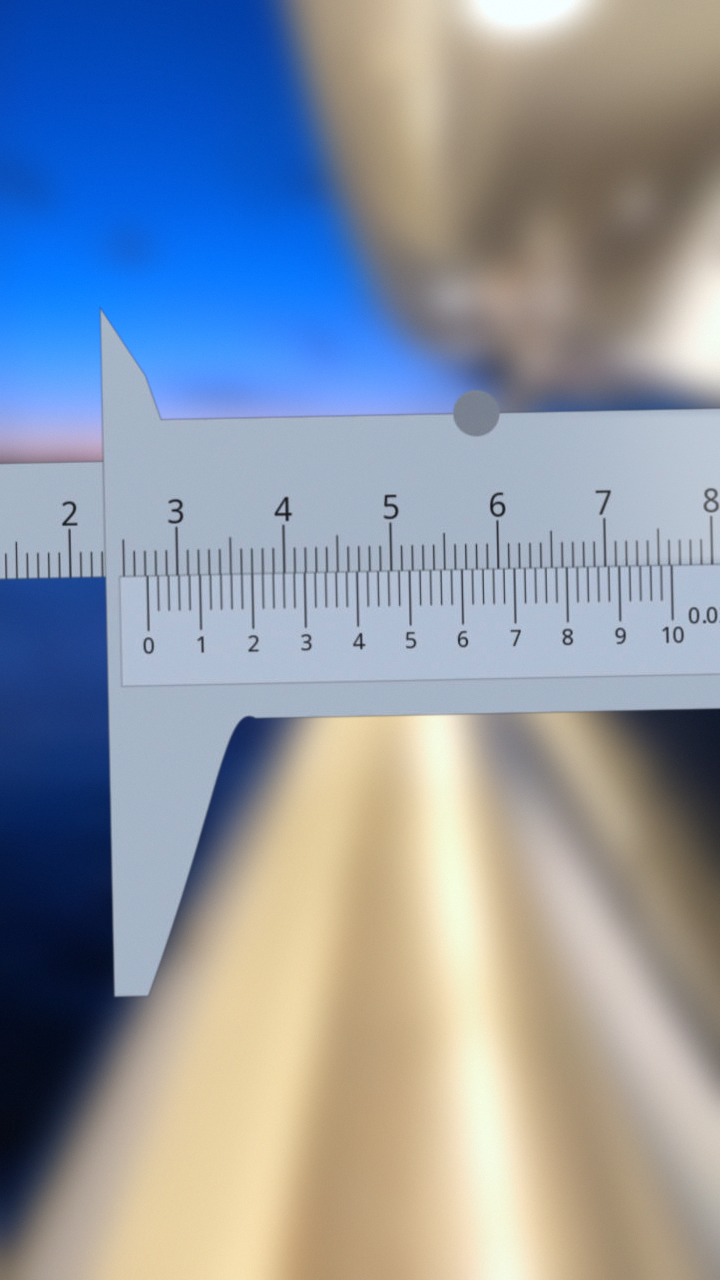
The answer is 27.2 mm
